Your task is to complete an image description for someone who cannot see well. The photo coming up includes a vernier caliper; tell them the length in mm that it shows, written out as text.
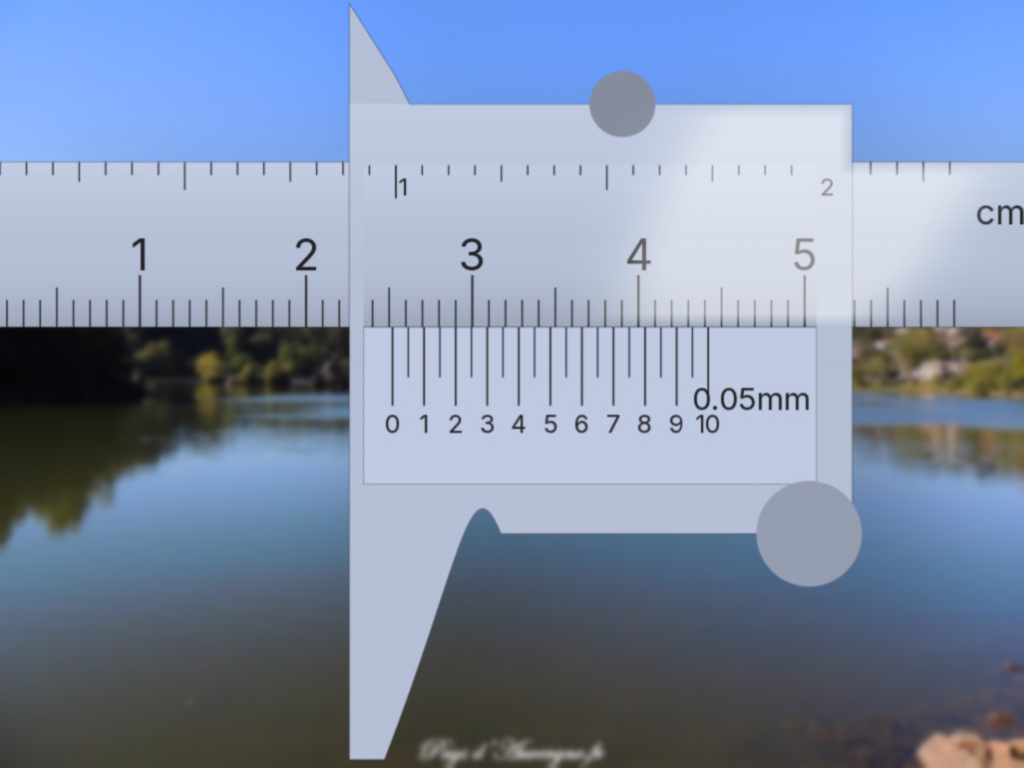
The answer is 25.2 mm
